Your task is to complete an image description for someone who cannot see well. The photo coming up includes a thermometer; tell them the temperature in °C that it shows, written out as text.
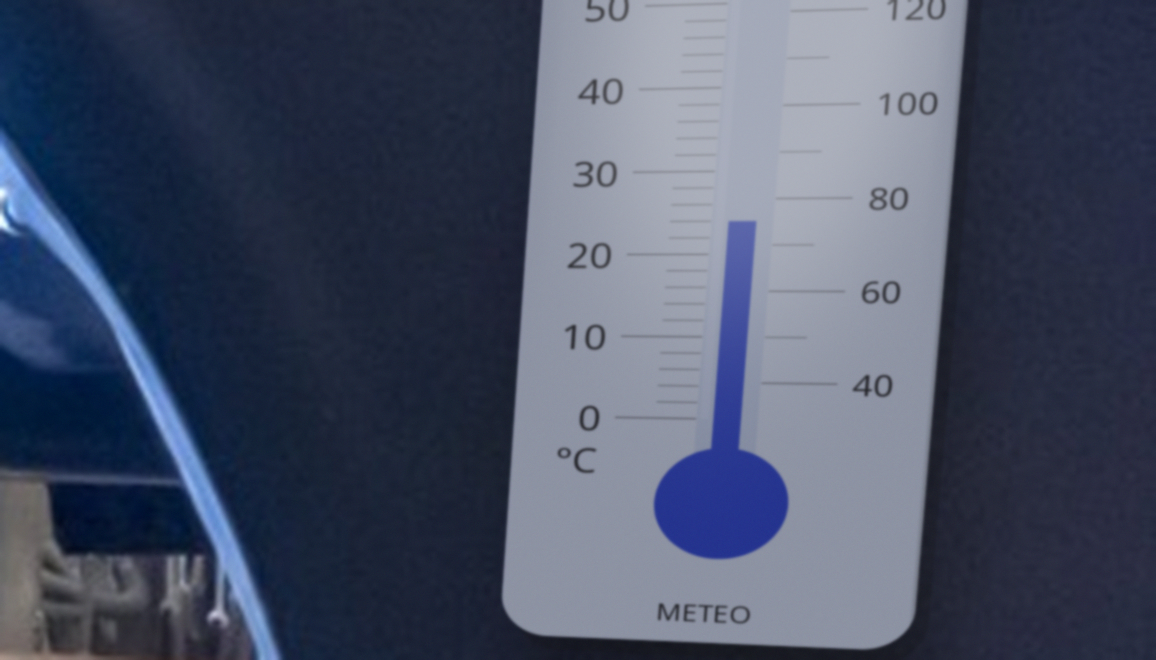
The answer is 24 °C
